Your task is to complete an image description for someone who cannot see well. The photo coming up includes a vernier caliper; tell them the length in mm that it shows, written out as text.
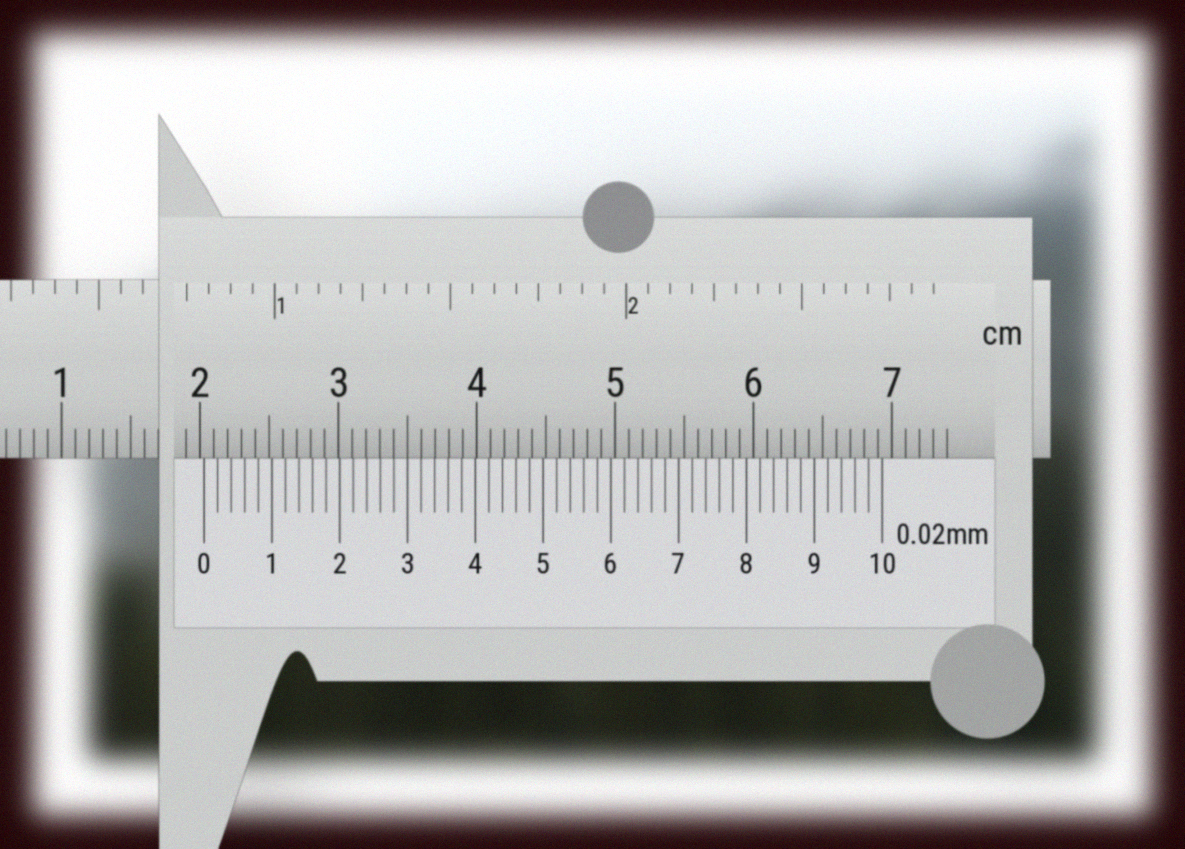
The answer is 20.3 mm
